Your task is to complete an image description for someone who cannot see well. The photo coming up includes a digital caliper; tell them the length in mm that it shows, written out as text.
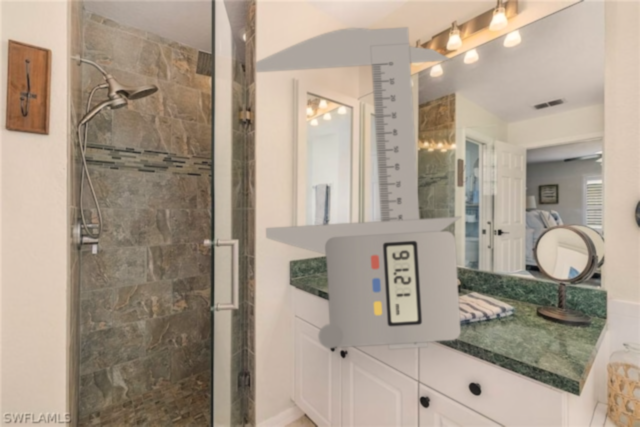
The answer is 91.21 mm
